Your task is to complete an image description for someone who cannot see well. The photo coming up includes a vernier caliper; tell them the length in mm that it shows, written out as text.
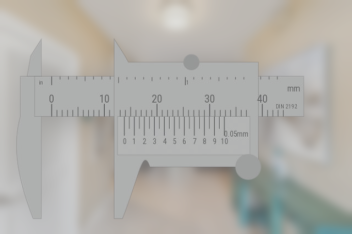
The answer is 13.8 mm
